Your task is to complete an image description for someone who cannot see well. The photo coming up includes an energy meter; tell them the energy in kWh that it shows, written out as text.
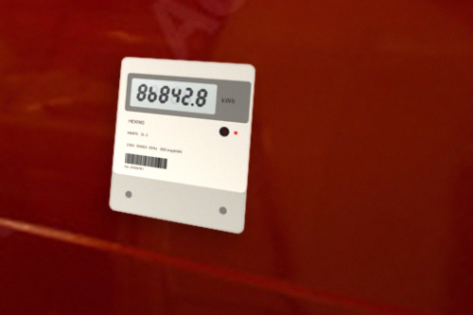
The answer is 86842.8 kWh
